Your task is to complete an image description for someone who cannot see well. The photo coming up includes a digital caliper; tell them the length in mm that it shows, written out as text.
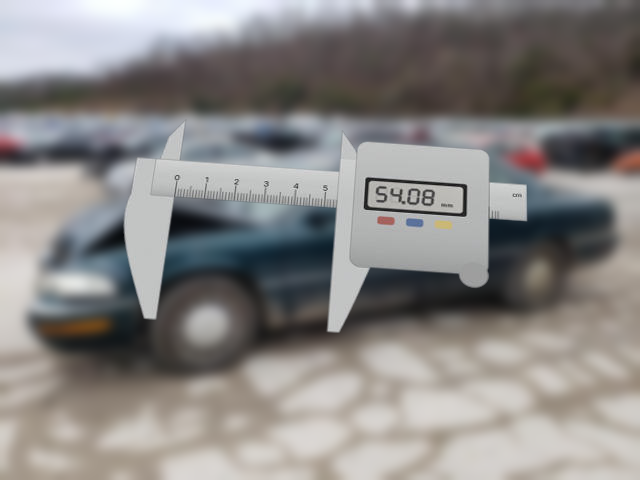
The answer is 54.08 mm
